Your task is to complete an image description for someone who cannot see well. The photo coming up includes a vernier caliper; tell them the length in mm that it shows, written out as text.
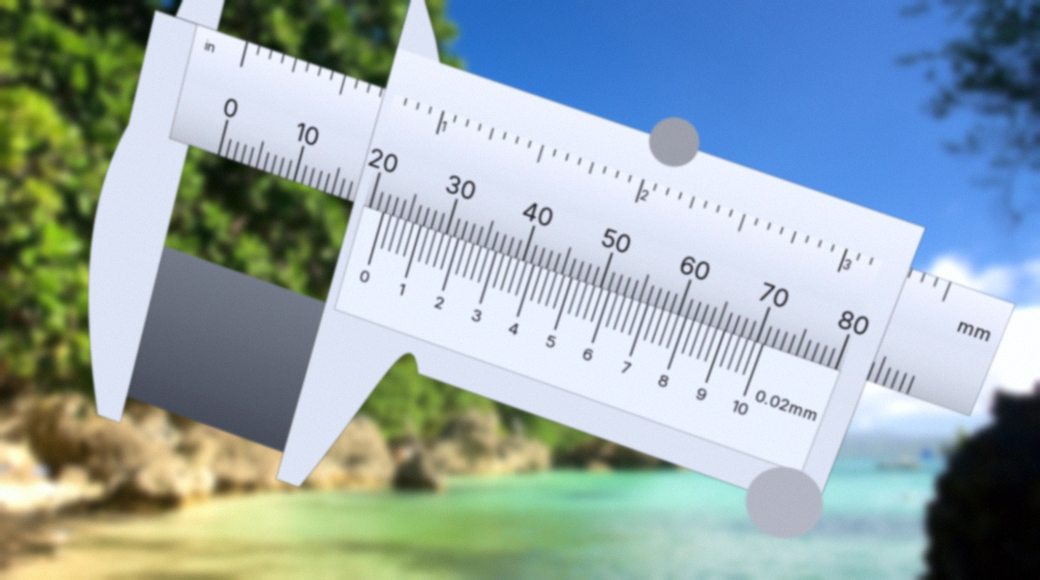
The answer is 21.8 mm
